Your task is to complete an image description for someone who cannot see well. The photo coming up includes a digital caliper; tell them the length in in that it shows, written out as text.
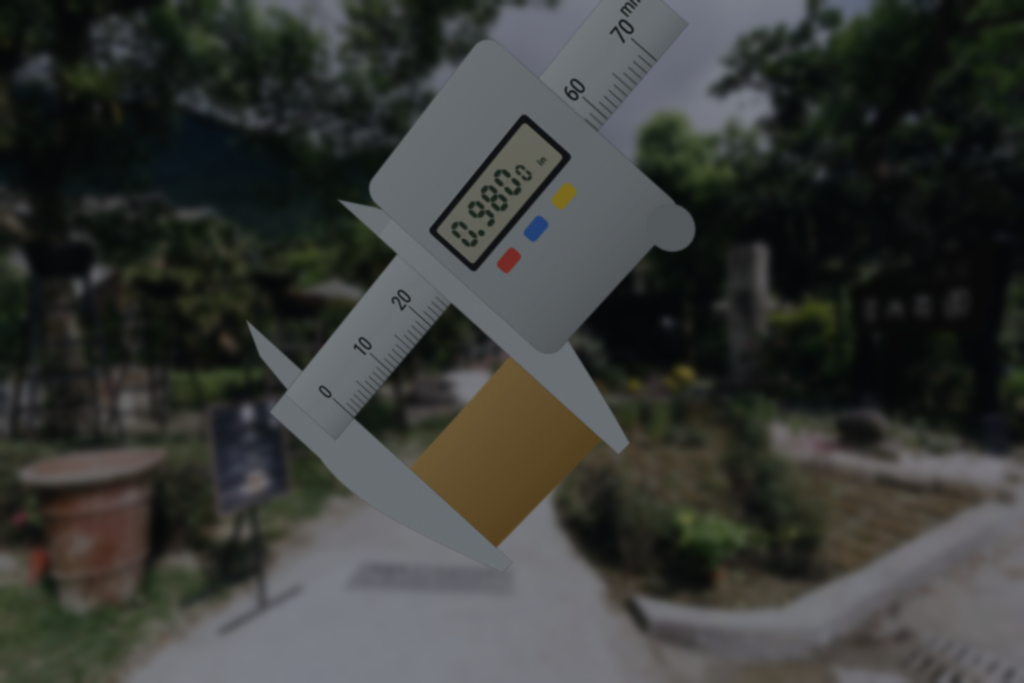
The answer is 0.9800 in
